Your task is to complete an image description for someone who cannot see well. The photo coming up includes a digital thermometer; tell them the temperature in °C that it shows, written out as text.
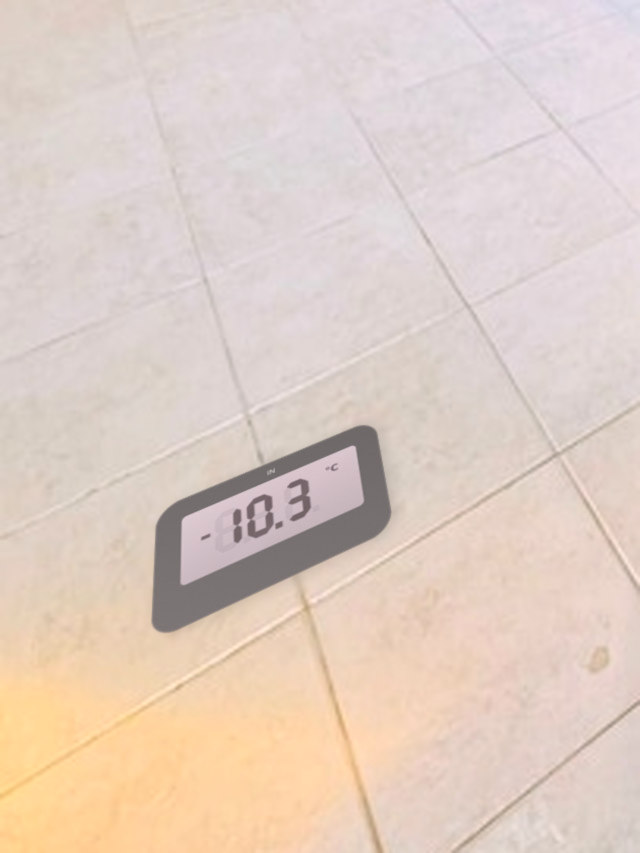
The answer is -10.3 °C
